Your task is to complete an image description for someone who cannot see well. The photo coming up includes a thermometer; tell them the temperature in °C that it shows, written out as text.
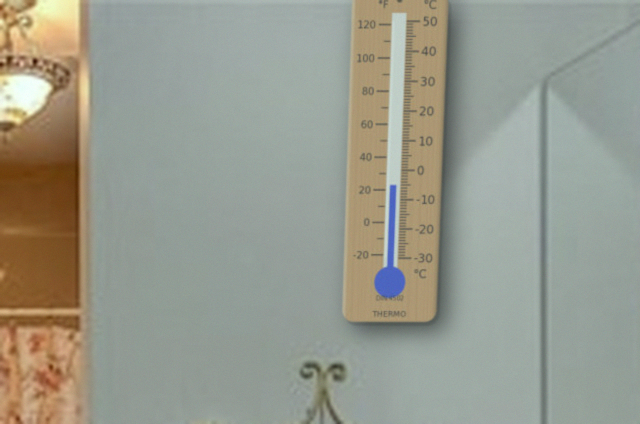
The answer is -5 °C
